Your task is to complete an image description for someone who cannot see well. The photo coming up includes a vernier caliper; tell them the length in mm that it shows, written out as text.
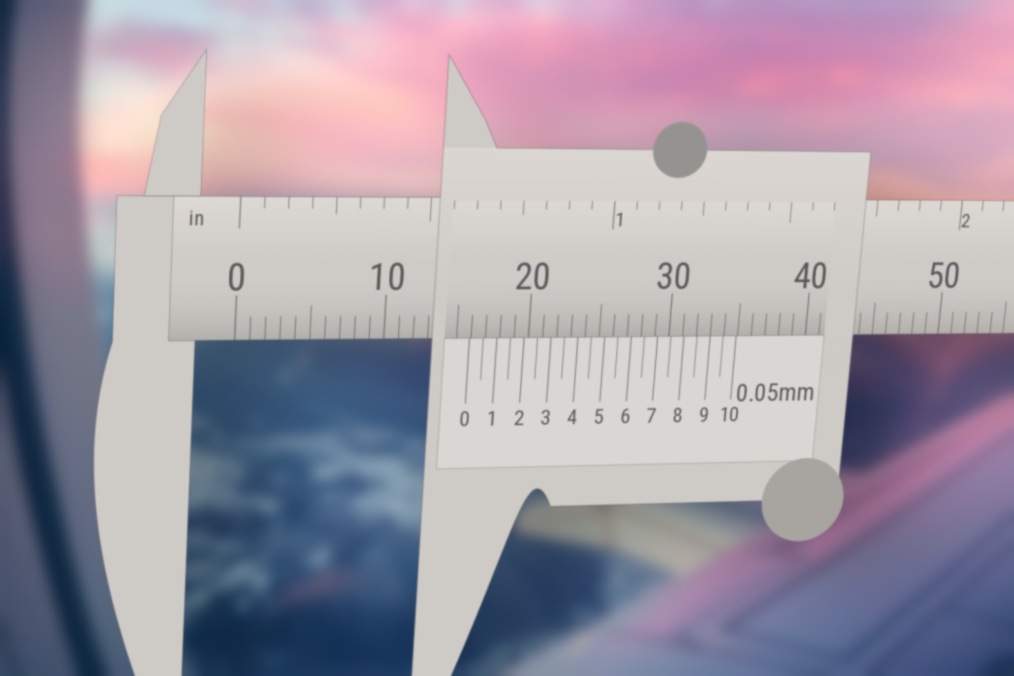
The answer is 15.9 mm
